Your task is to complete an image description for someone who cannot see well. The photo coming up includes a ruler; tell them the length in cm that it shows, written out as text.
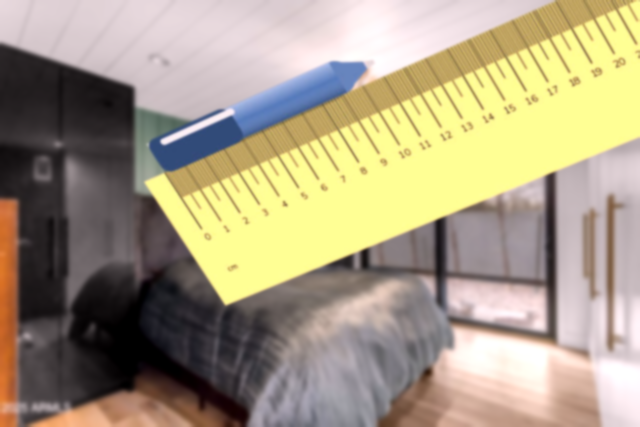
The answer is 11 cm
